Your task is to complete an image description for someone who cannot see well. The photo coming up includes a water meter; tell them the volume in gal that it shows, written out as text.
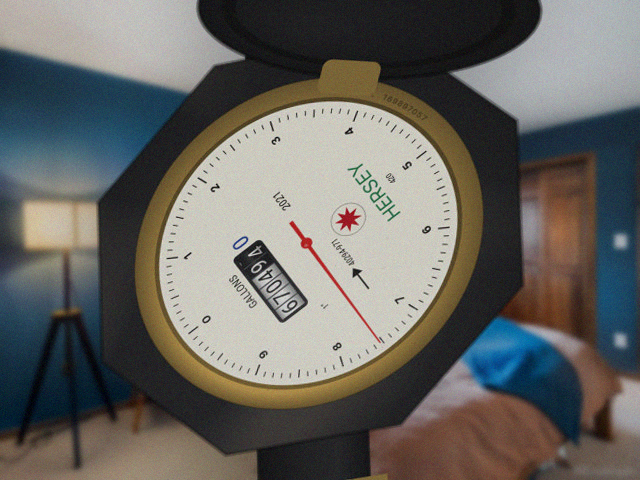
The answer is 6704937.5 gal
